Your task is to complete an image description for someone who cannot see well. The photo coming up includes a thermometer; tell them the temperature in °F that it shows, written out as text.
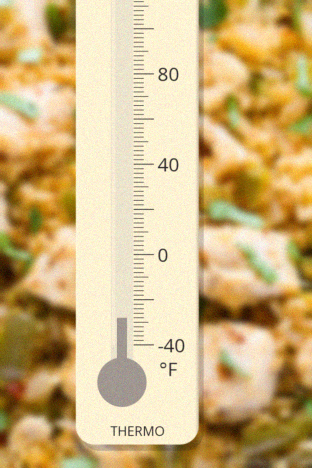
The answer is -28 °F
